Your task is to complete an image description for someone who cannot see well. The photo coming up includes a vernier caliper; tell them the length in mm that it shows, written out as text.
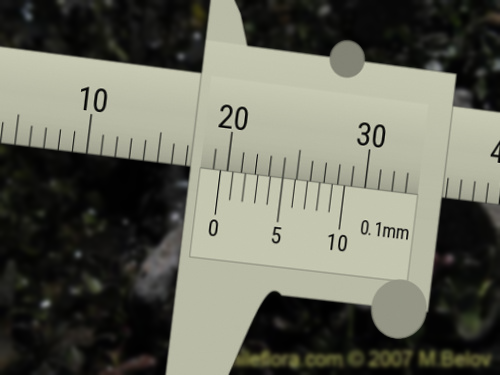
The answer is 19.5 mm
